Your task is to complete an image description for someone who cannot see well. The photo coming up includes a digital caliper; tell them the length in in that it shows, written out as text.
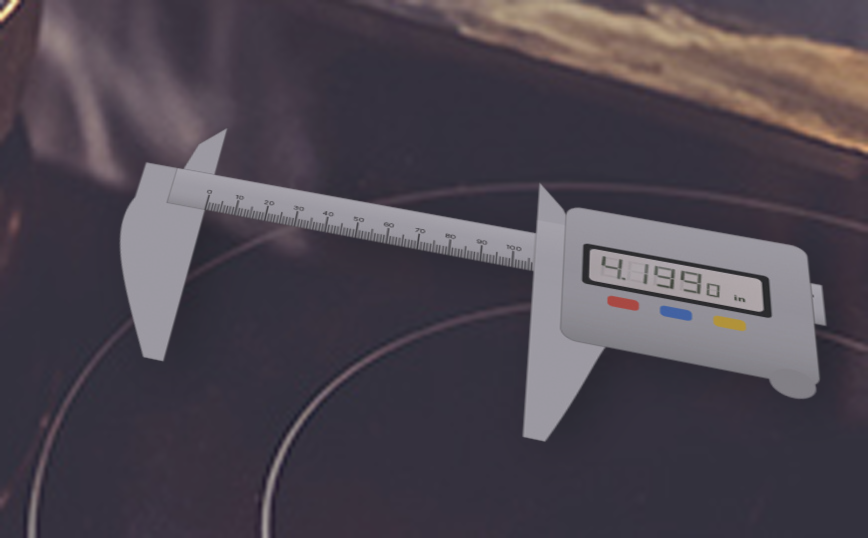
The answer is 4.1990 in
